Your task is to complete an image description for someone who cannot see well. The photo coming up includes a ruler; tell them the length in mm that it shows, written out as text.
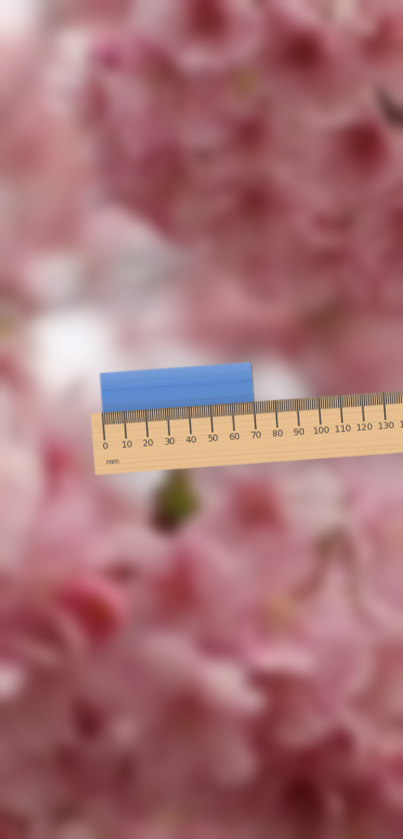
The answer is 70 mm
